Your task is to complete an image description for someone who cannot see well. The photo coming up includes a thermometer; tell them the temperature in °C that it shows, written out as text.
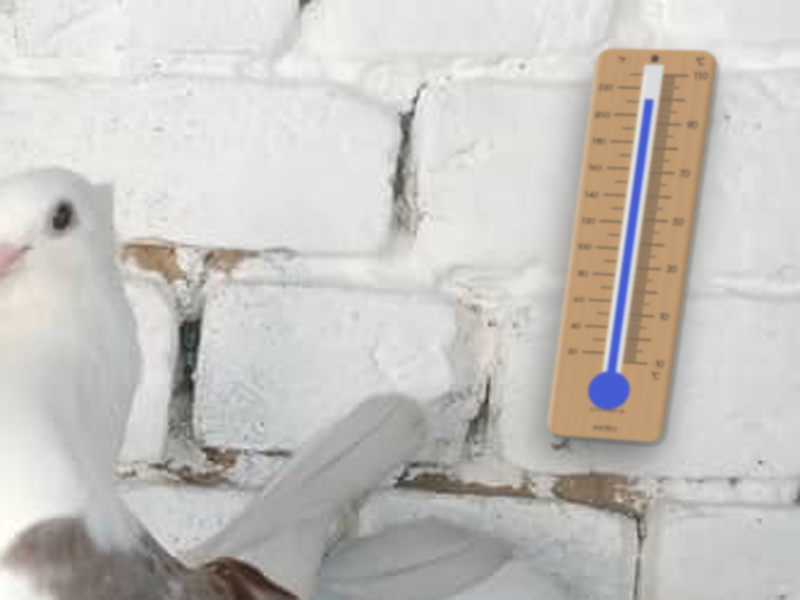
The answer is 100 °C
